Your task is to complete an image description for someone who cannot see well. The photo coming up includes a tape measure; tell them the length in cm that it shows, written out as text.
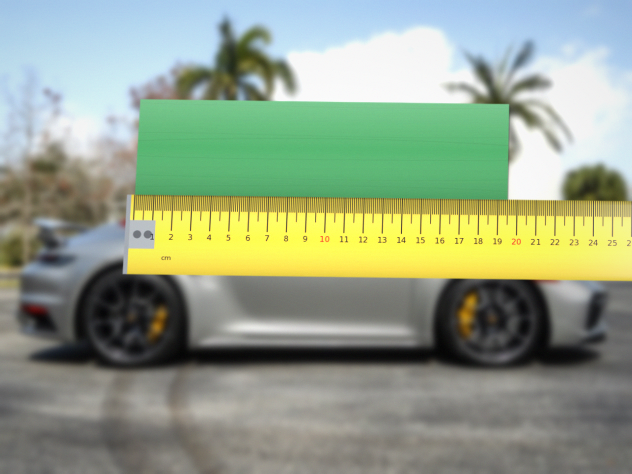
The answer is 19.5 cm
